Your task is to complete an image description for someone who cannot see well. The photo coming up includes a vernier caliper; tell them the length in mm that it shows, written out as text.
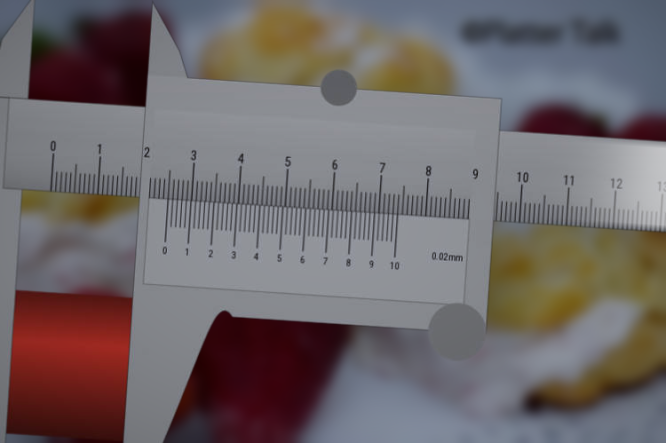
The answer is 25.0 mm
